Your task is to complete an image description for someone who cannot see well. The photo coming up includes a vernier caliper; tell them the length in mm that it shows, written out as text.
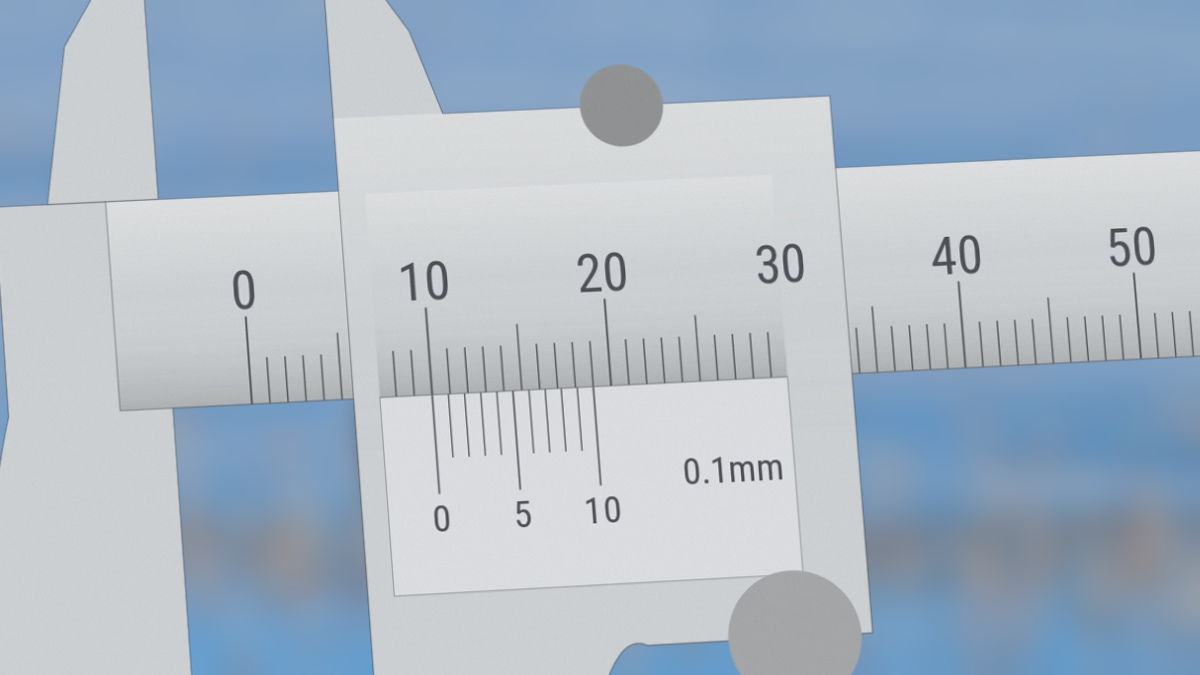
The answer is 10.0 mm
